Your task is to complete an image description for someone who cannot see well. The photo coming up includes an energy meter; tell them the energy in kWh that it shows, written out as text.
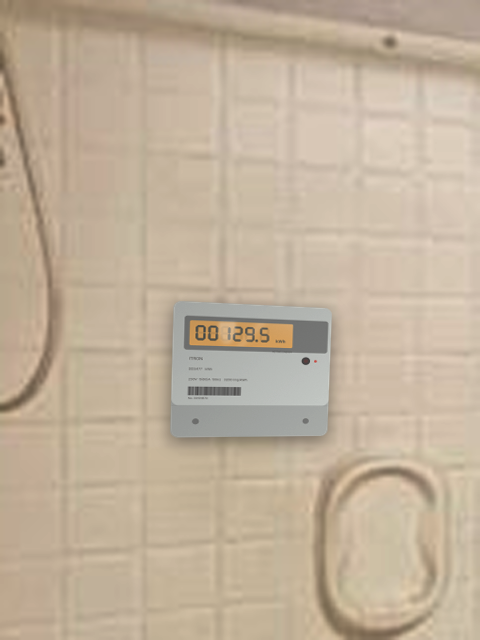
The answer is 129.5 kWh
